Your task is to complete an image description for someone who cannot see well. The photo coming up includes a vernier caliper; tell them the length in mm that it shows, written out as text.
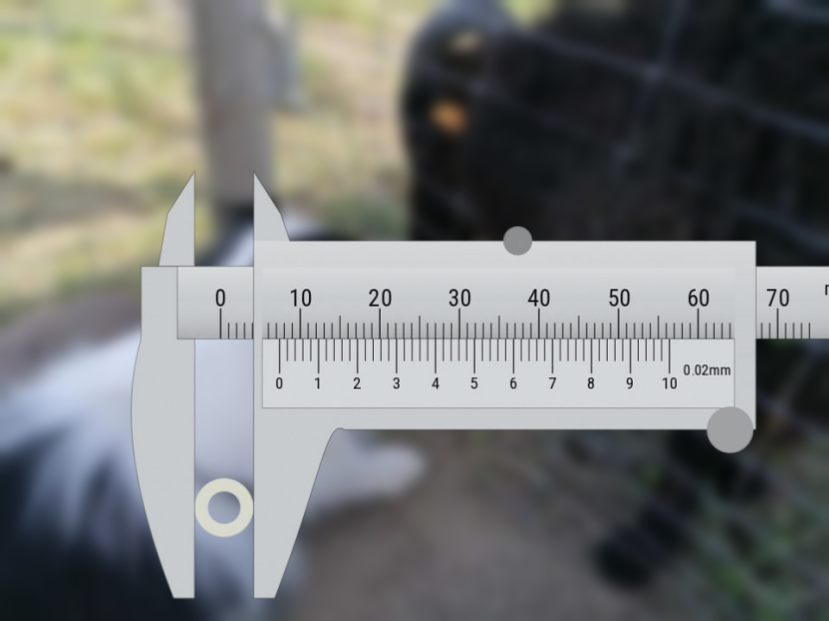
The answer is 7.4 mm
